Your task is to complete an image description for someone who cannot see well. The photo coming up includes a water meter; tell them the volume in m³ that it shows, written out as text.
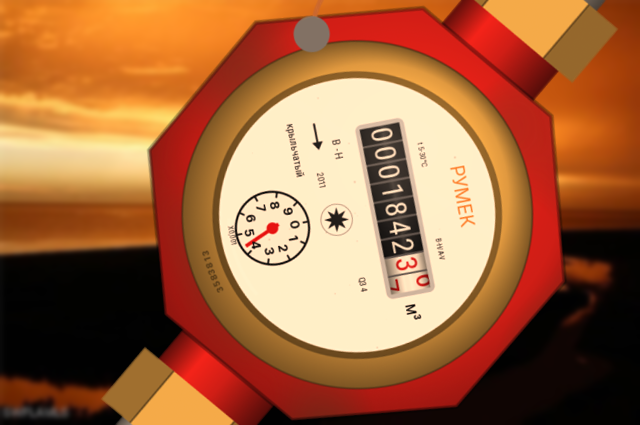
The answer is 1842.364 m³
